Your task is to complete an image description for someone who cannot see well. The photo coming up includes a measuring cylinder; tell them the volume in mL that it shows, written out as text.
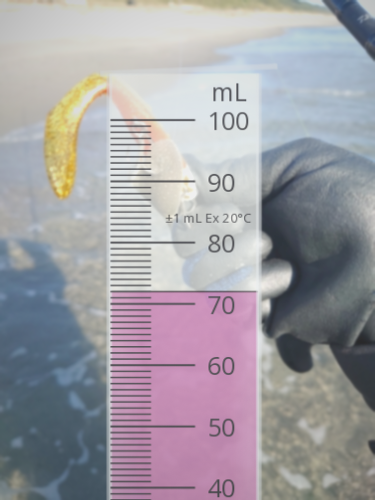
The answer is 72 mL
